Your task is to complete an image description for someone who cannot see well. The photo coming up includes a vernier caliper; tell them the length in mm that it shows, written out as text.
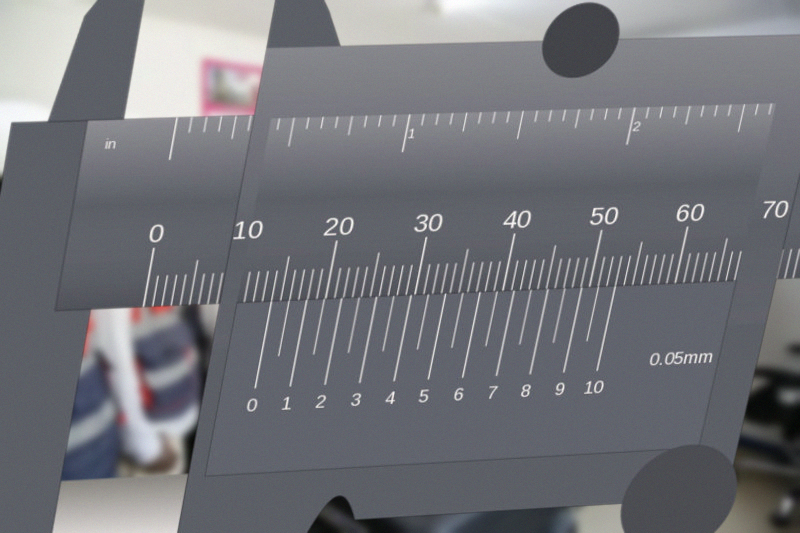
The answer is 14.0 mm
